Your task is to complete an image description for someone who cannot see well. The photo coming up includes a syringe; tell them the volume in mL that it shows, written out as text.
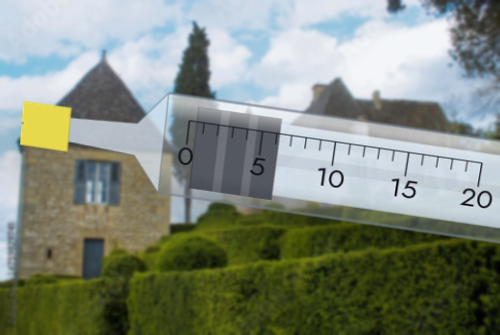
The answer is 0.5 mL
